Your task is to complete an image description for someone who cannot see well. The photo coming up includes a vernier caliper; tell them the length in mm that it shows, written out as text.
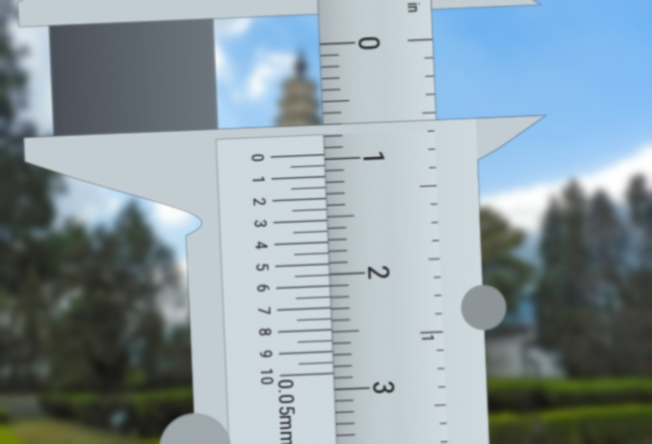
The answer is 9.6 mm
